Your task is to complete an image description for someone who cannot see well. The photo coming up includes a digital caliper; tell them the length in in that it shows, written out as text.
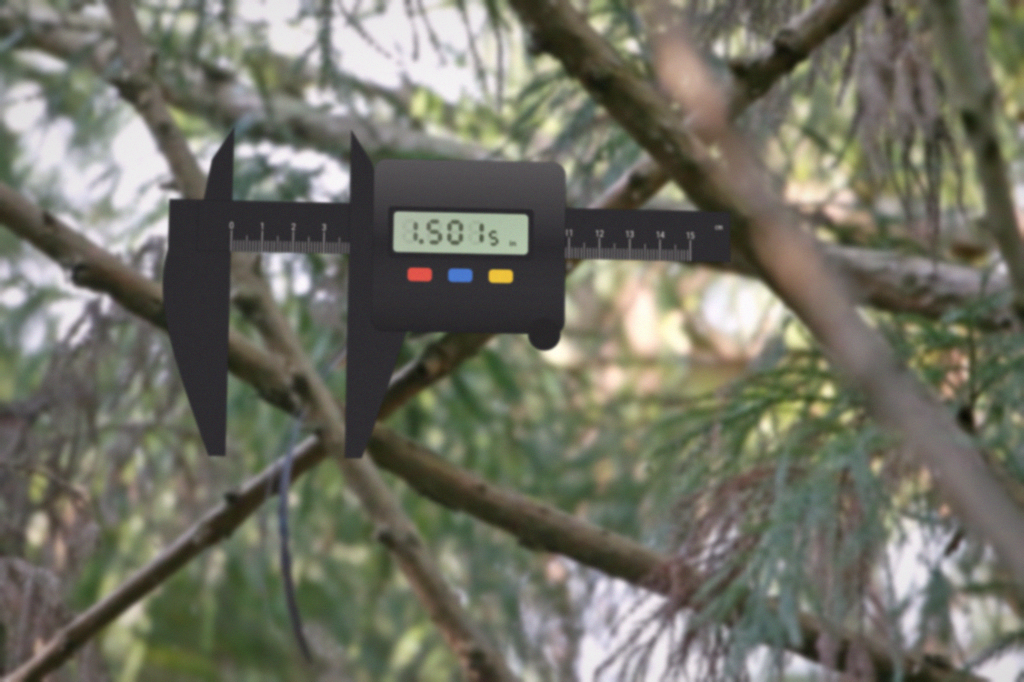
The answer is 1.5015 in
